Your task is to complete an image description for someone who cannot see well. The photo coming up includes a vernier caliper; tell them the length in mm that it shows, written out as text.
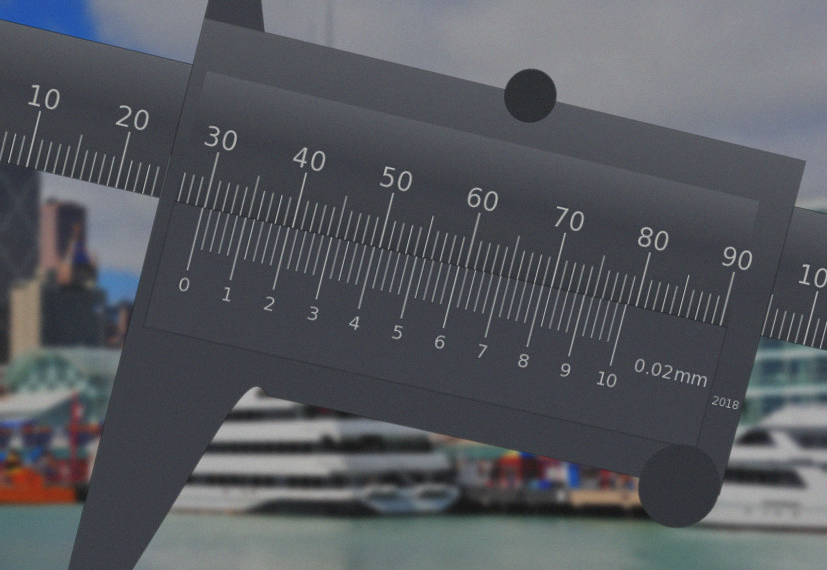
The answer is 29.8 mm
